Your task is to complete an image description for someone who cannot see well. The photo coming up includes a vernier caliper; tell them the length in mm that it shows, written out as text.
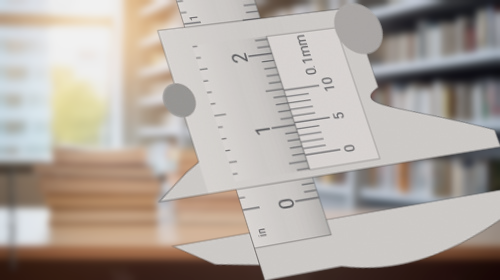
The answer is 5.8 mm
